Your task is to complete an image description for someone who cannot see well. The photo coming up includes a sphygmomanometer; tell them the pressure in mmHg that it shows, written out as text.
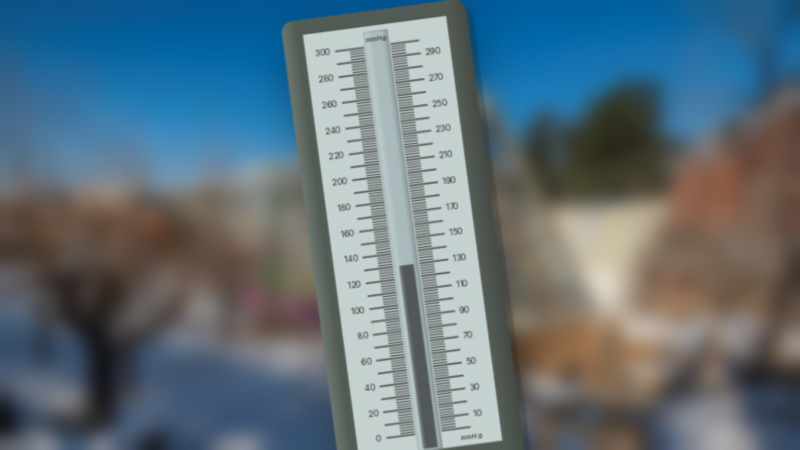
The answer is 130 mmHg
